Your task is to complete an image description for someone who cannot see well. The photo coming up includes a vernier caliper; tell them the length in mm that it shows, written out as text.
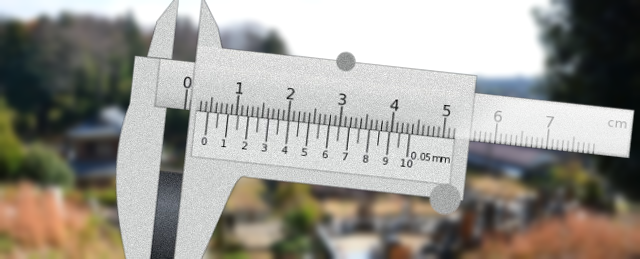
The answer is 4.5 mm
